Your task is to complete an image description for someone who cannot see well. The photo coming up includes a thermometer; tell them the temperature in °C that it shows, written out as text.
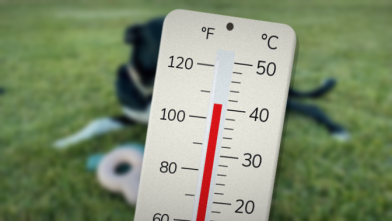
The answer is 41 °C
